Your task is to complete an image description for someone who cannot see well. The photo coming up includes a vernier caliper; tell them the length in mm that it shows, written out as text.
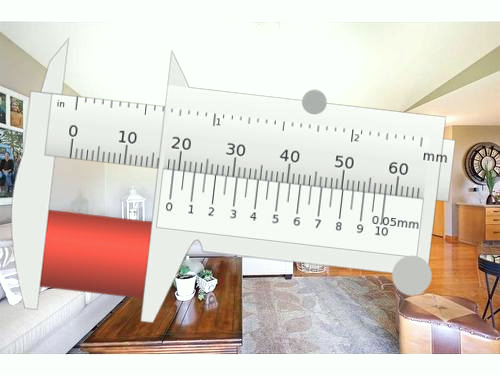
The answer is 19.0 mm
